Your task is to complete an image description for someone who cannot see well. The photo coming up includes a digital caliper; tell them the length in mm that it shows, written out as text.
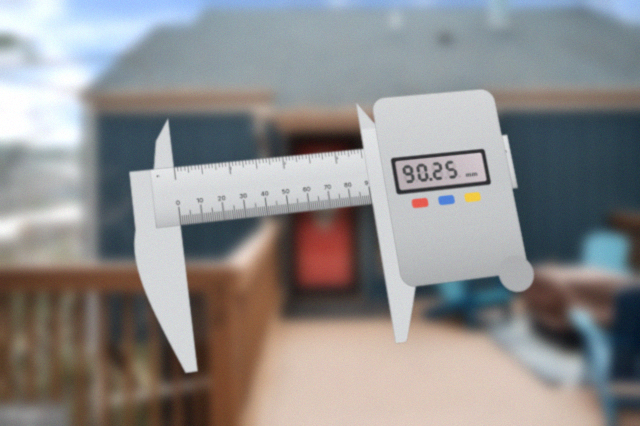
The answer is 90.25 mm
